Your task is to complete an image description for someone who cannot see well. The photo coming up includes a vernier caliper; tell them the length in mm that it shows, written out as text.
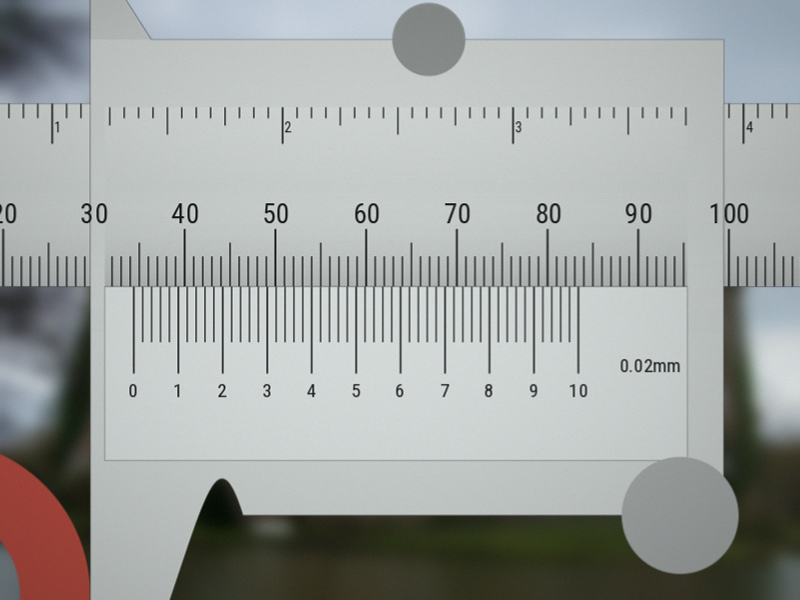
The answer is 34.4 mm
